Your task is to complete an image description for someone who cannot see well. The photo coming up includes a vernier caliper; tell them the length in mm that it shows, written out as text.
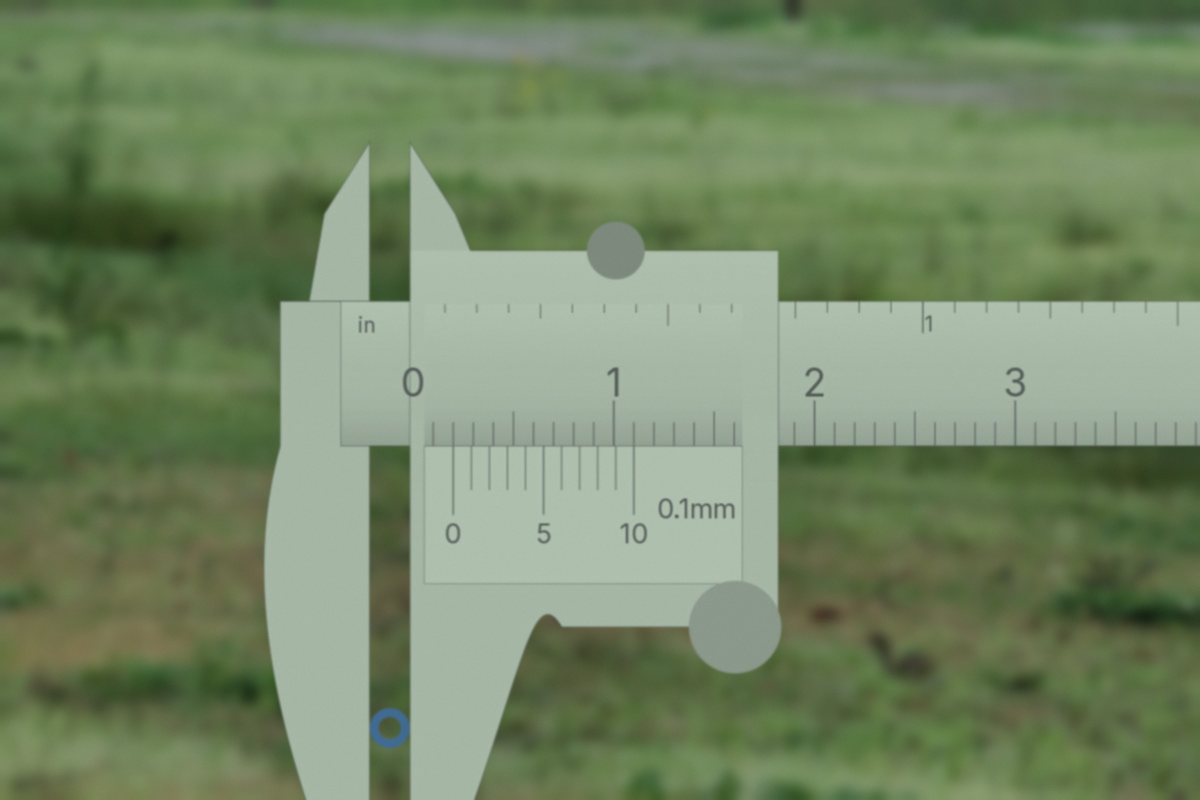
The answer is 2.0 mm
